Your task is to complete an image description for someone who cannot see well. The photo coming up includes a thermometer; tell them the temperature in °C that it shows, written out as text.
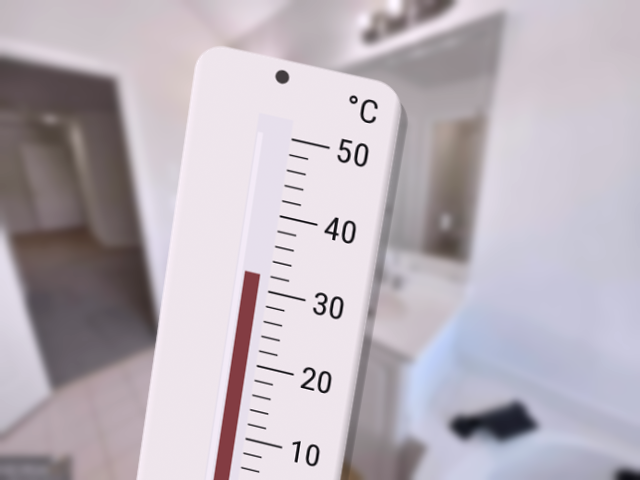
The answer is 32 °C
